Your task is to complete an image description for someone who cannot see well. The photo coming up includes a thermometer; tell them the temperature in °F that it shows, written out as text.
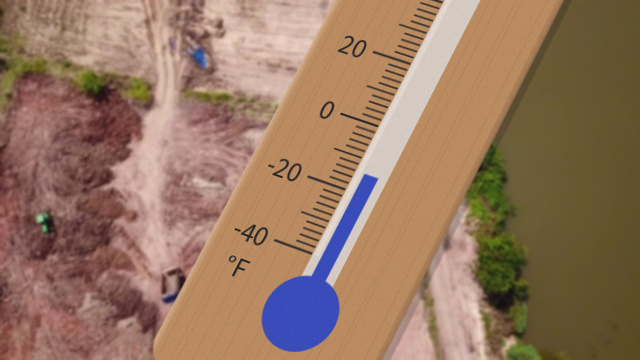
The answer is -14 °F
